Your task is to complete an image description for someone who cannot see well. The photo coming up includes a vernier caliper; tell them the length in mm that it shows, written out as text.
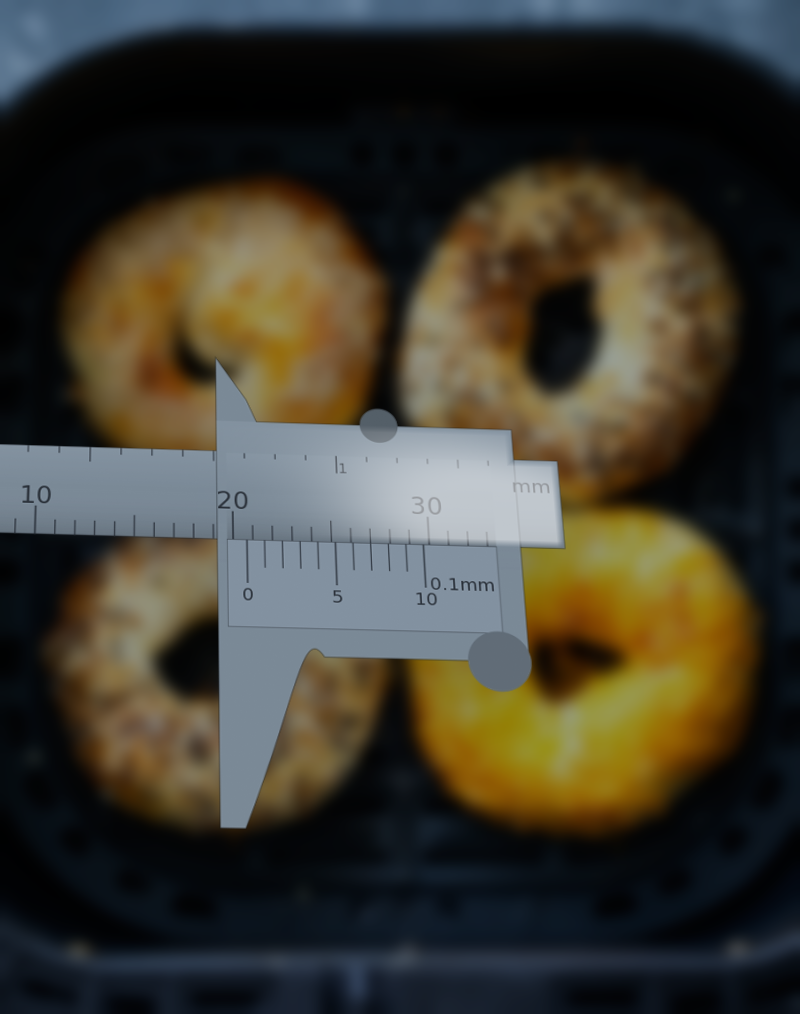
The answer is 20.7 mm
